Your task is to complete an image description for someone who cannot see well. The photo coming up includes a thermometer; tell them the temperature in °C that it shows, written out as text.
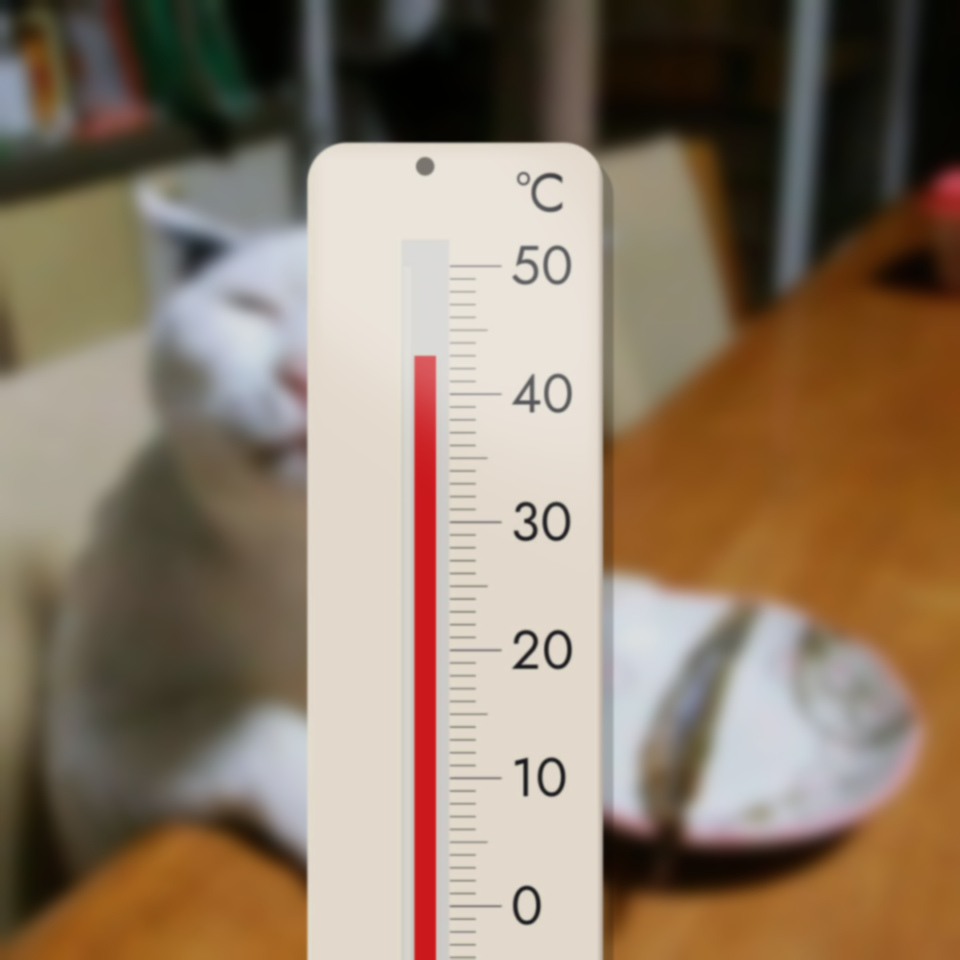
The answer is 43 °C
